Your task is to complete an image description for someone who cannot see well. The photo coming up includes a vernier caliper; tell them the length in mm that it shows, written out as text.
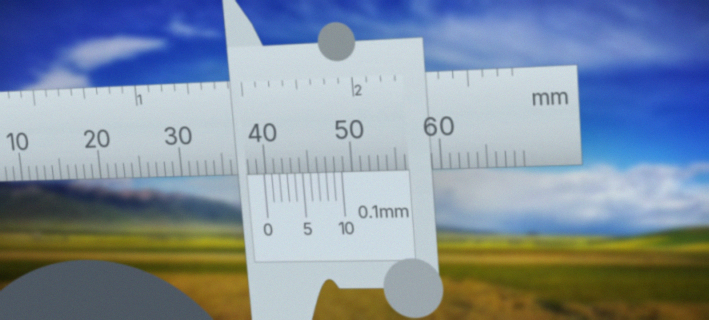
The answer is 39.8 mm
